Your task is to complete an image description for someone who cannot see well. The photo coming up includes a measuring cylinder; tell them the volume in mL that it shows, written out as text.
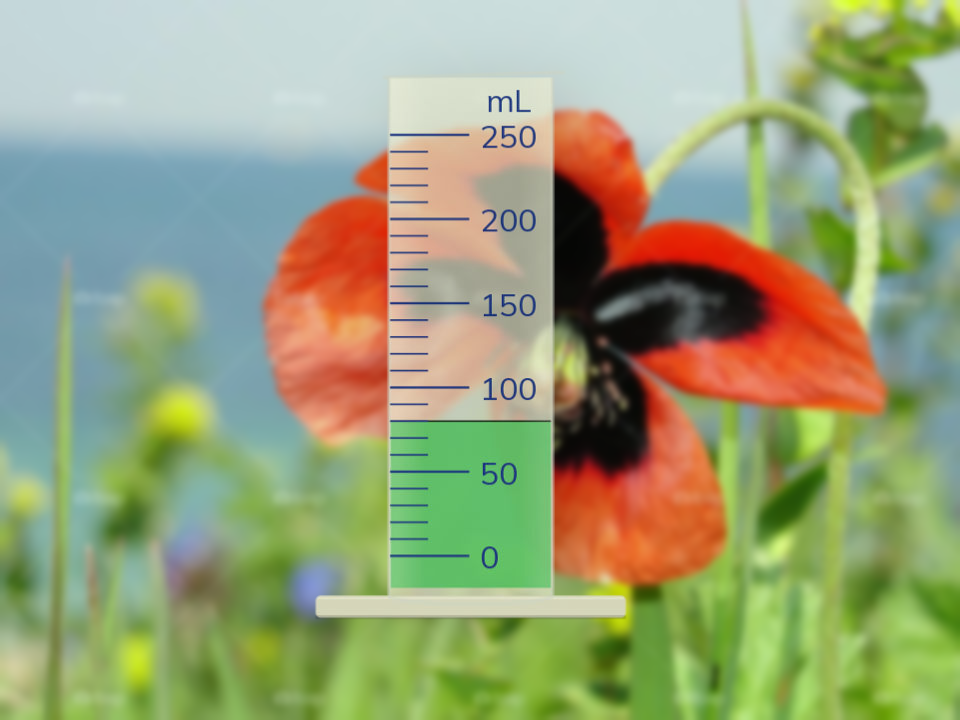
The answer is 80 mL
